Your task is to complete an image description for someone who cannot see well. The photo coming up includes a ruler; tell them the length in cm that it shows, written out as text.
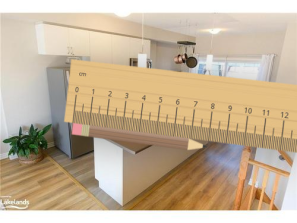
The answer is 8 cm
